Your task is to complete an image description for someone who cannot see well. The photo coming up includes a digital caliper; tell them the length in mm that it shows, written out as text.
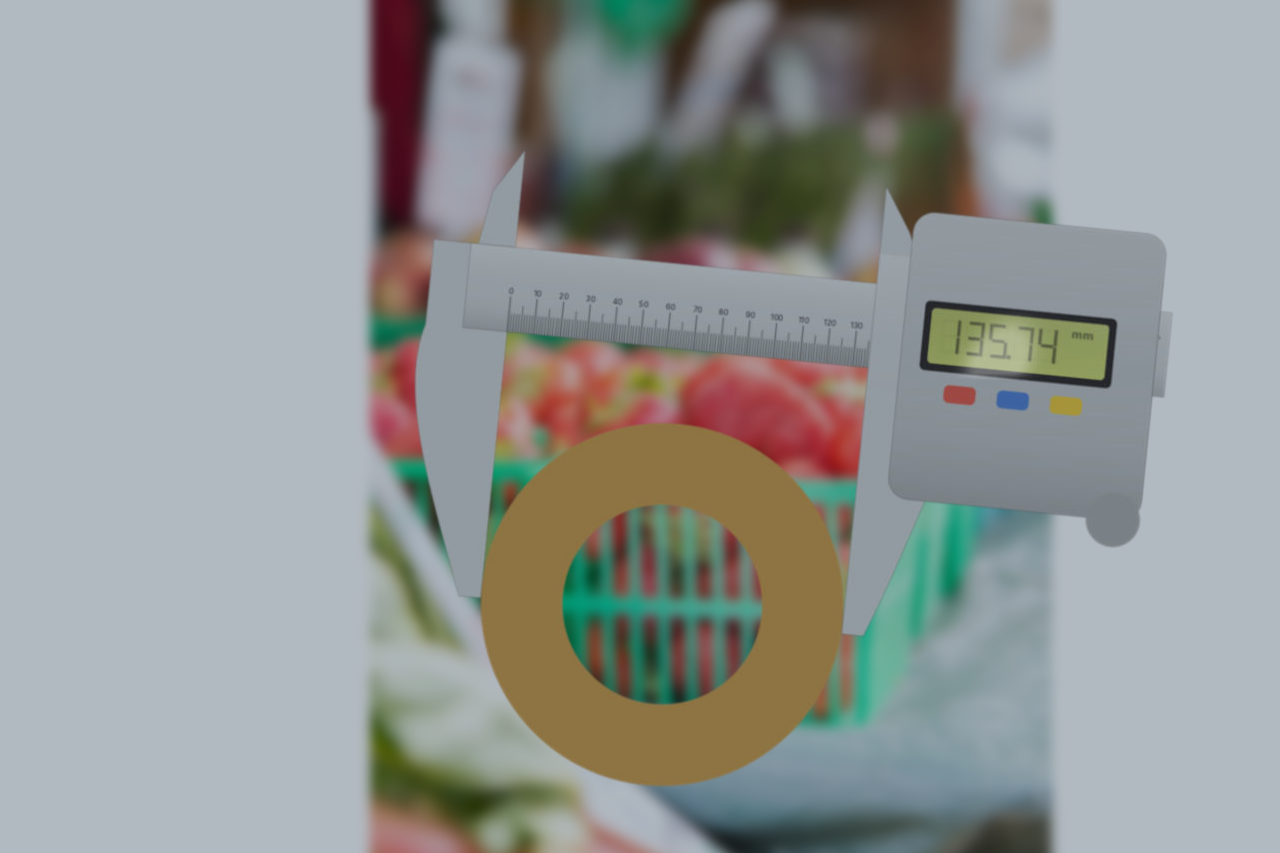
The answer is 135.74 mm
